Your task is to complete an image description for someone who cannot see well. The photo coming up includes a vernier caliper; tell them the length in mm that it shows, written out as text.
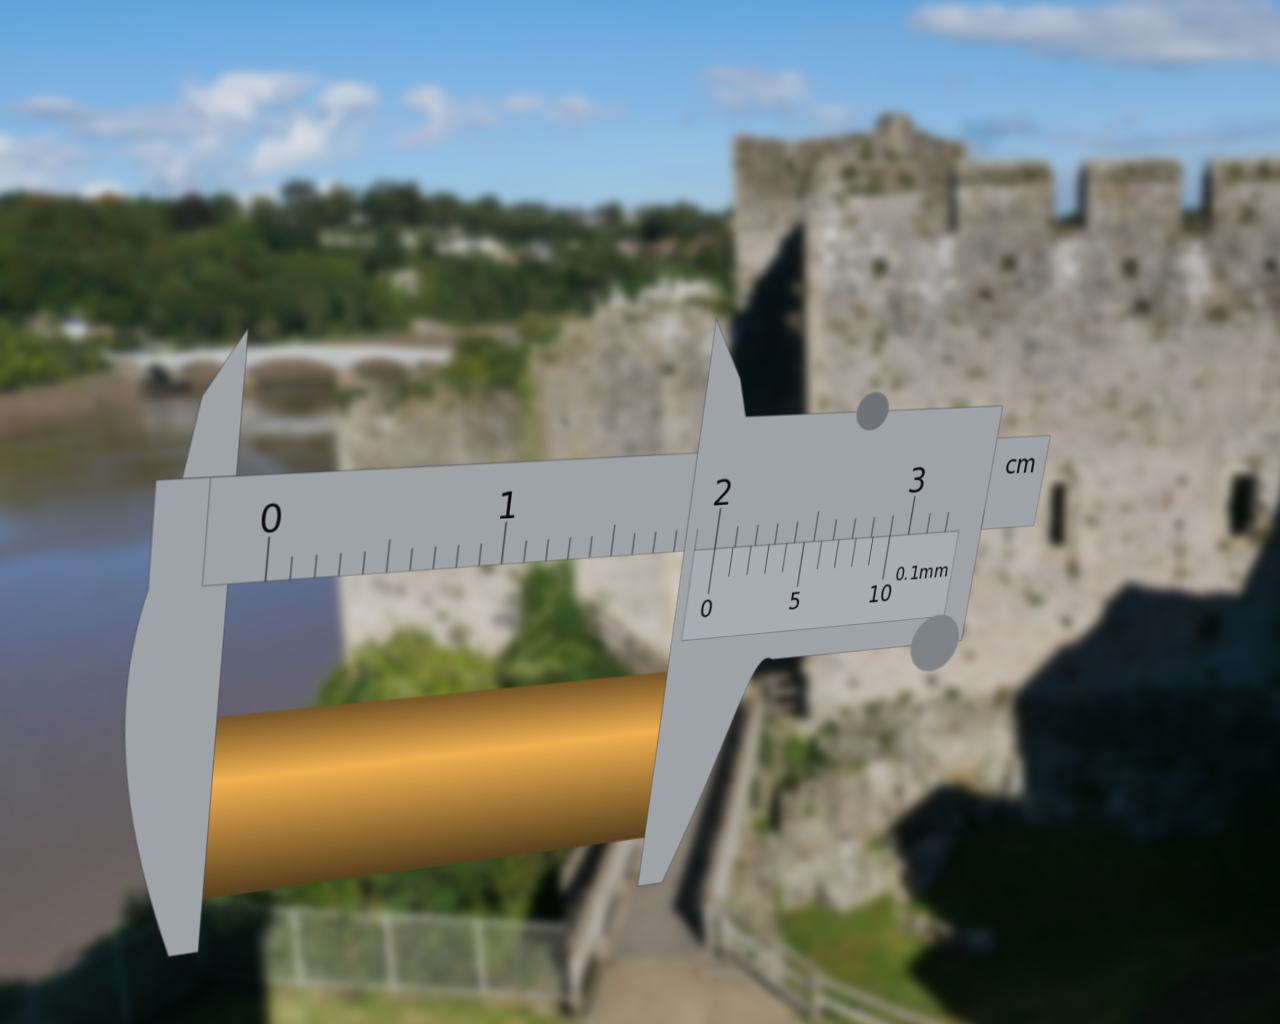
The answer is 20.0 mm
